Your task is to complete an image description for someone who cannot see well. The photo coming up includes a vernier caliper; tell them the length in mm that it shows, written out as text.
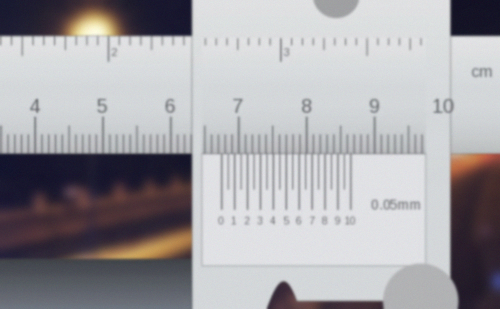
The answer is 67.5 mm
